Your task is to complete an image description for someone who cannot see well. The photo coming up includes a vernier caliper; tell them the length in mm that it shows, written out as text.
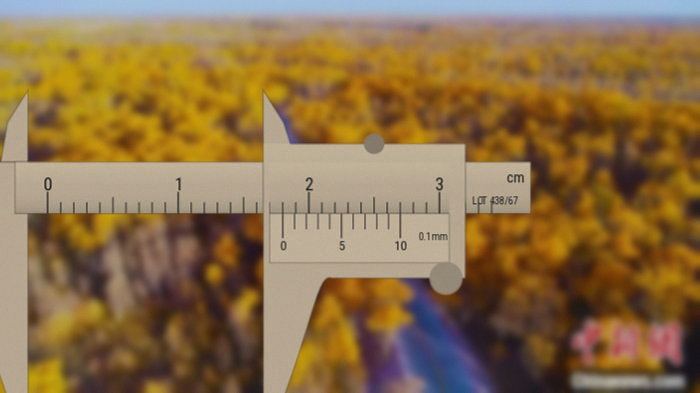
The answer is 18.0 mm
